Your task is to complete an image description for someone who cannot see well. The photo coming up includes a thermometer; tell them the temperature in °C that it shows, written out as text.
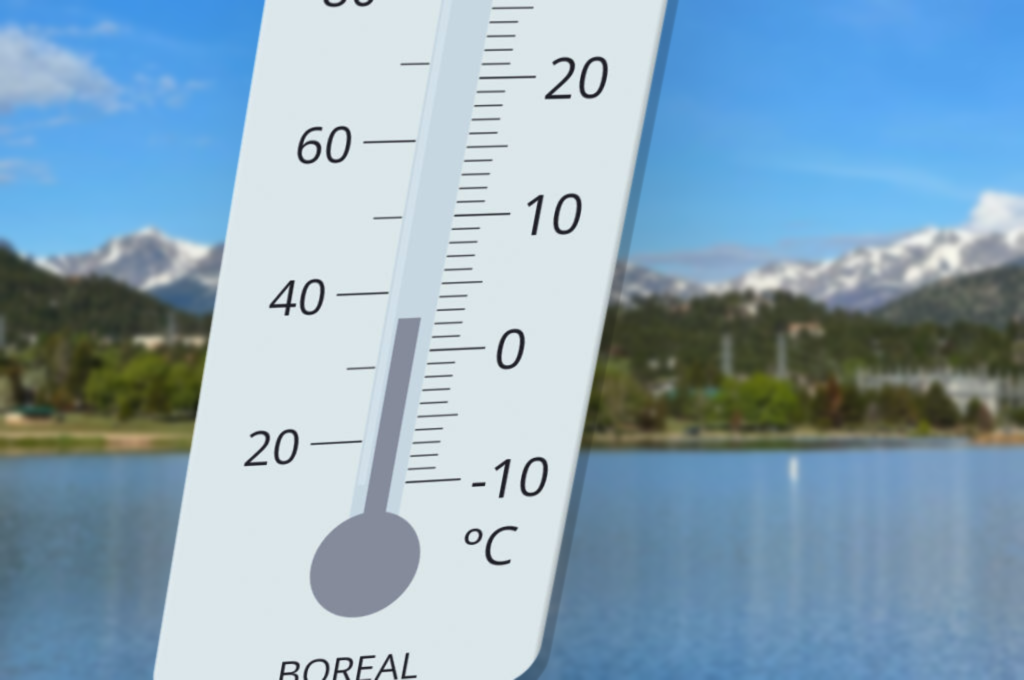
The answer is 2.5 °C
